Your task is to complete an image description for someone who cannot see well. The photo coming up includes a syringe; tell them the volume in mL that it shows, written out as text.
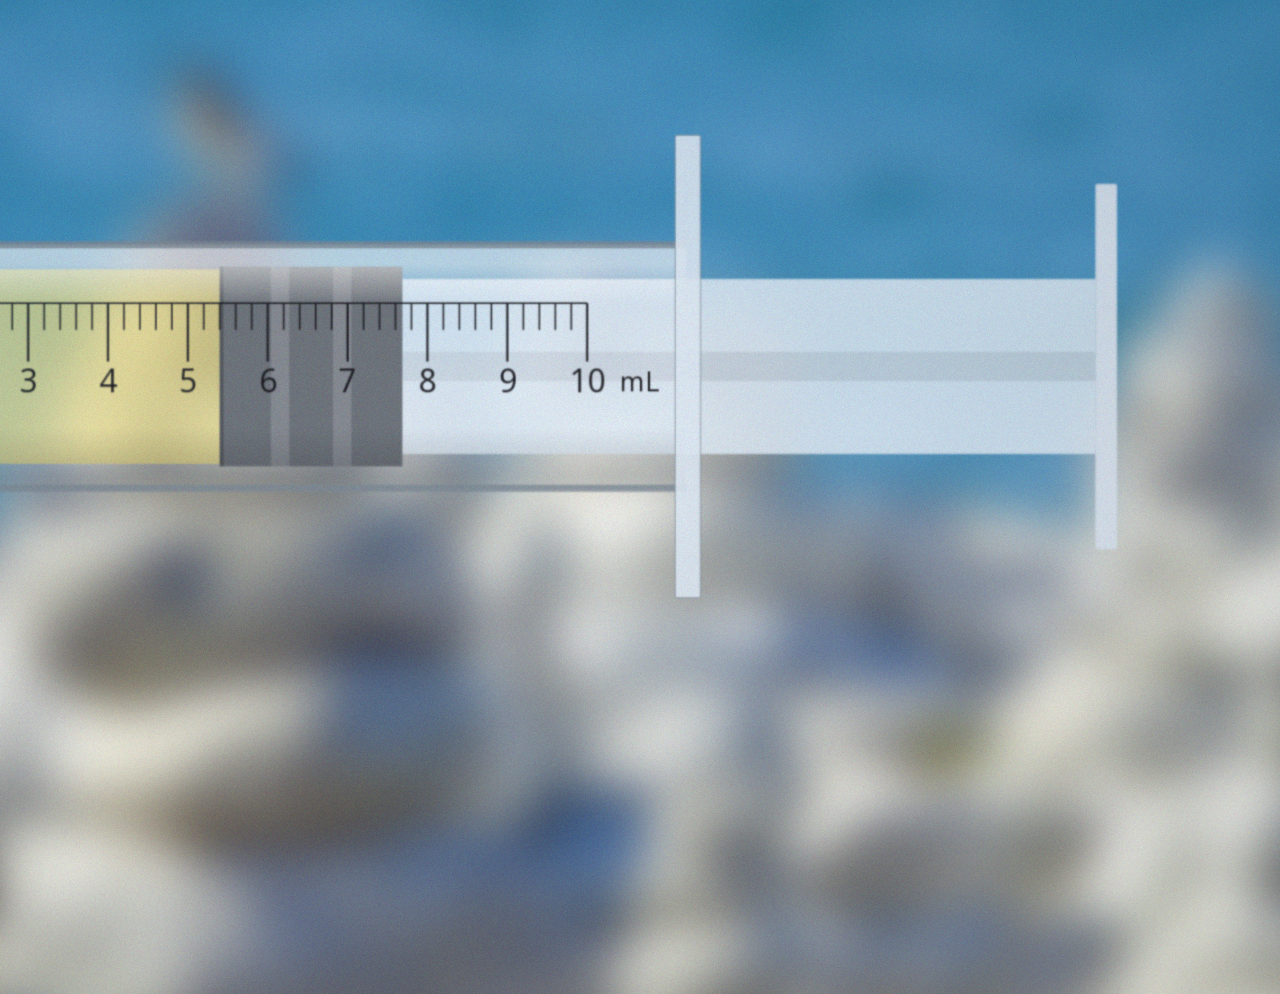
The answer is 5.4 mL
